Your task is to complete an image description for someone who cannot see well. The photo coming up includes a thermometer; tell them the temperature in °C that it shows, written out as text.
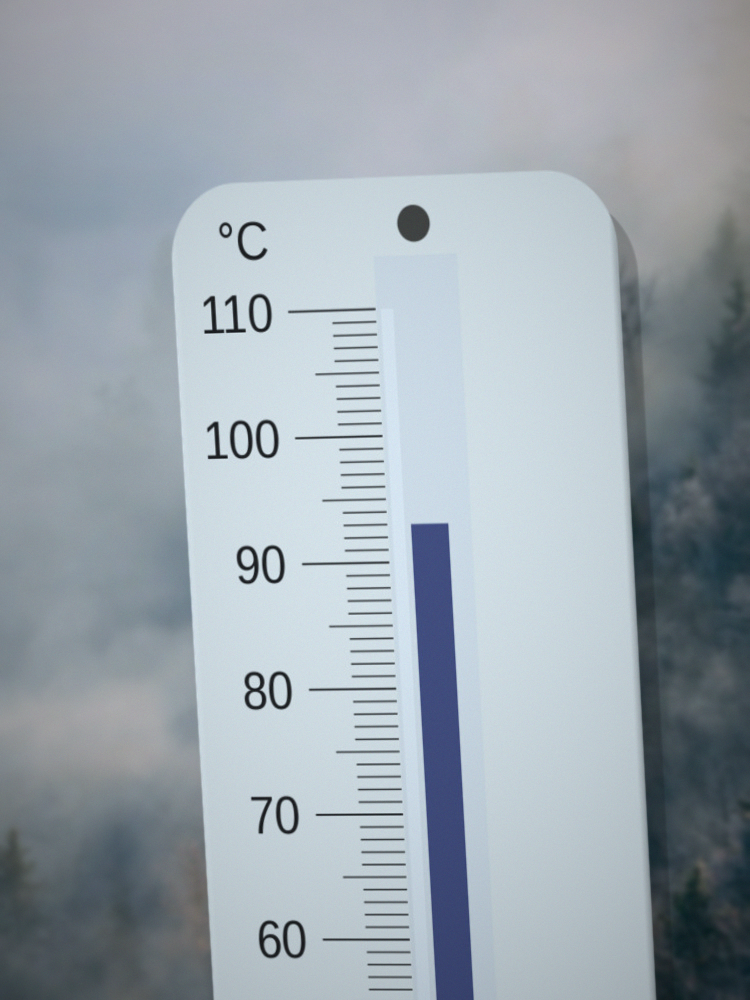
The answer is 93 °C
